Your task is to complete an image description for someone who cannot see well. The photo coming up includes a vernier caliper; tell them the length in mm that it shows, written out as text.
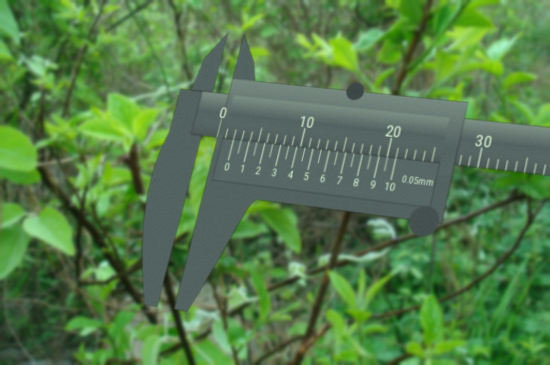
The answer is 2.0 mm
